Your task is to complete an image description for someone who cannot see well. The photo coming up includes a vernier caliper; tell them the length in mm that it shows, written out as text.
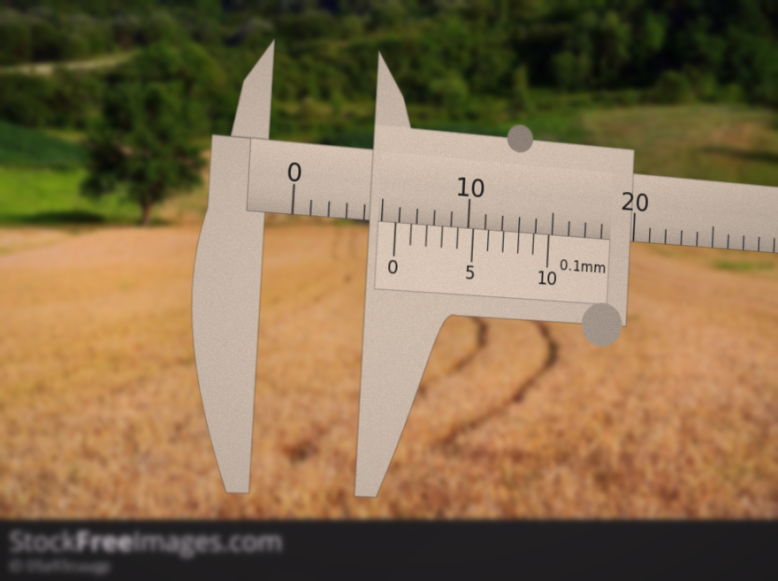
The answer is 5.8 mm
